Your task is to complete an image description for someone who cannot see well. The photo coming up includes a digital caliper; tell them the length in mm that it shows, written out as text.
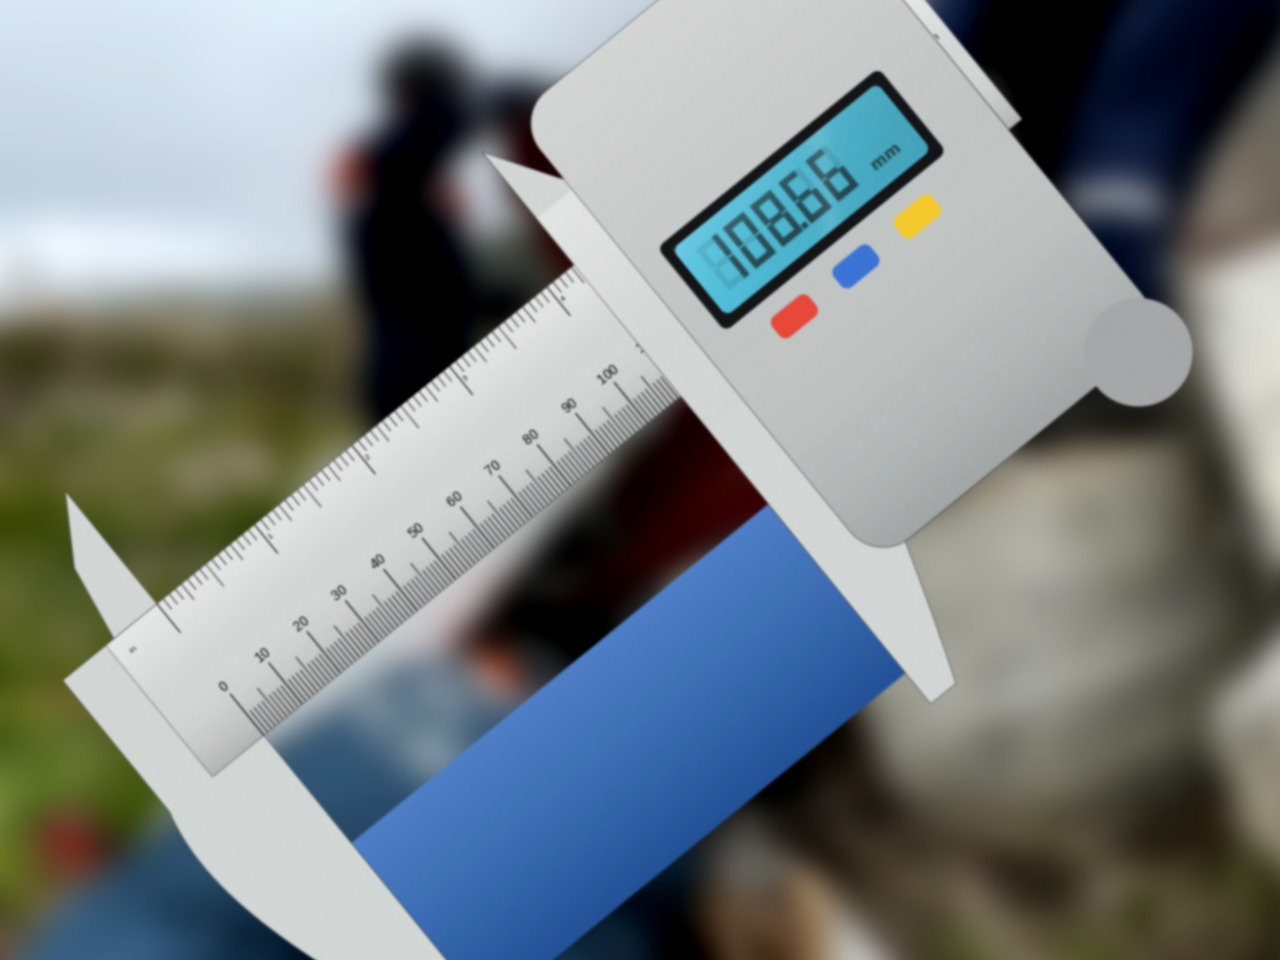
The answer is 108.66 mm
